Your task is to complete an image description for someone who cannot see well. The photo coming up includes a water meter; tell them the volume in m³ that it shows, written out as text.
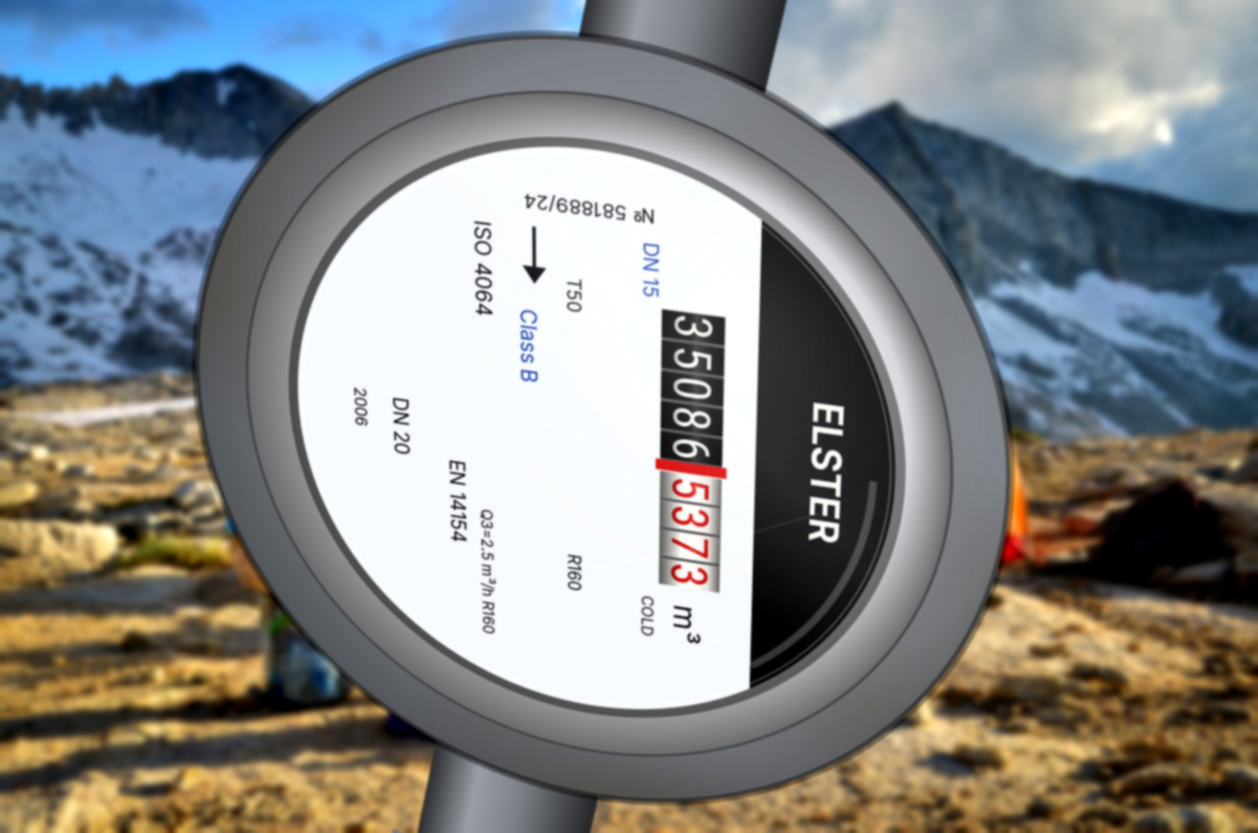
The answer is 35086.5373 m³
